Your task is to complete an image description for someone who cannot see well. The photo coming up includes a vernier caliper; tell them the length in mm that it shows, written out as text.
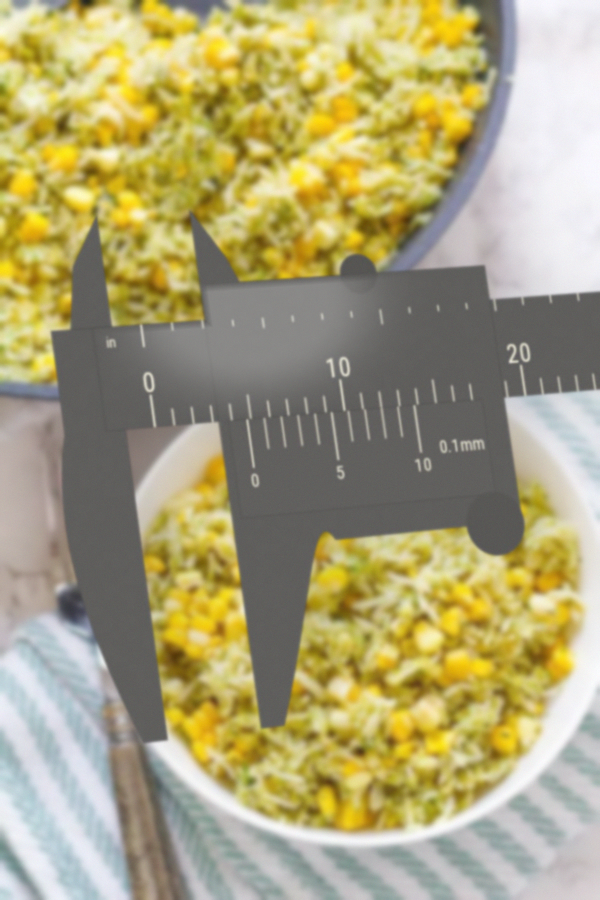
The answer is 4.8 mm
